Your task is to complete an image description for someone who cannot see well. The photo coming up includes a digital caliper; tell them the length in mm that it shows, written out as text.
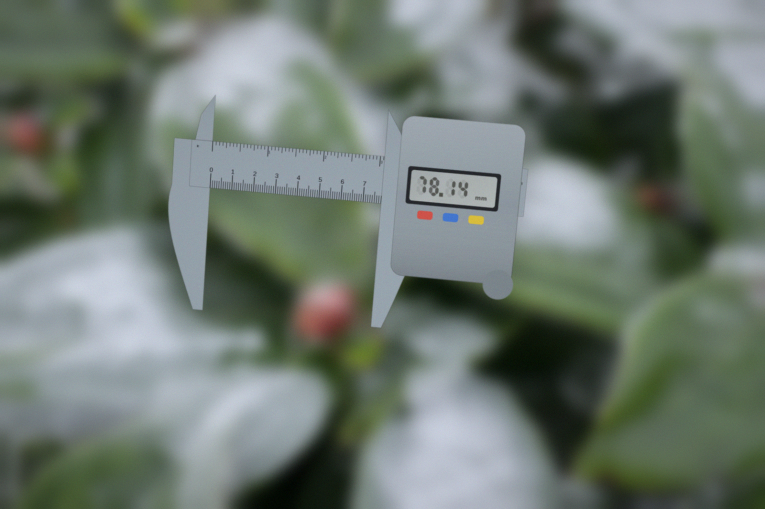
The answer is 78.14 mm
